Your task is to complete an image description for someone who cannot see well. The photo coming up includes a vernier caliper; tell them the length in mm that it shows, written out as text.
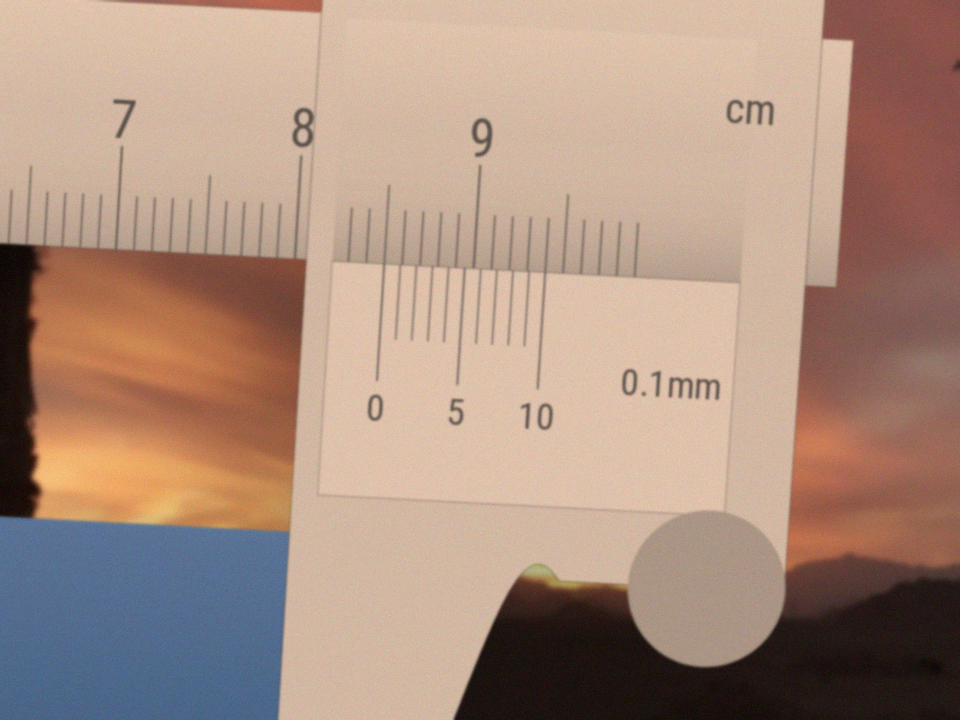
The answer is 85.0 mm
